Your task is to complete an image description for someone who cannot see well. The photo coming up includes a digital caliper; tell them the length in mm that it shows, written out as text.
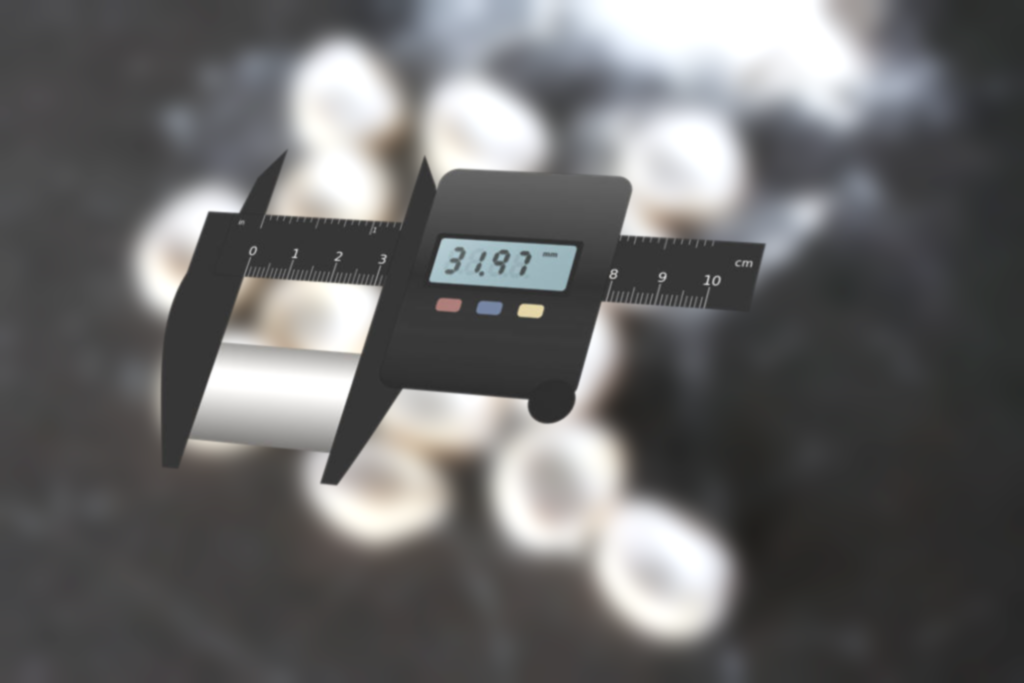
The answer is 31.97 mm
